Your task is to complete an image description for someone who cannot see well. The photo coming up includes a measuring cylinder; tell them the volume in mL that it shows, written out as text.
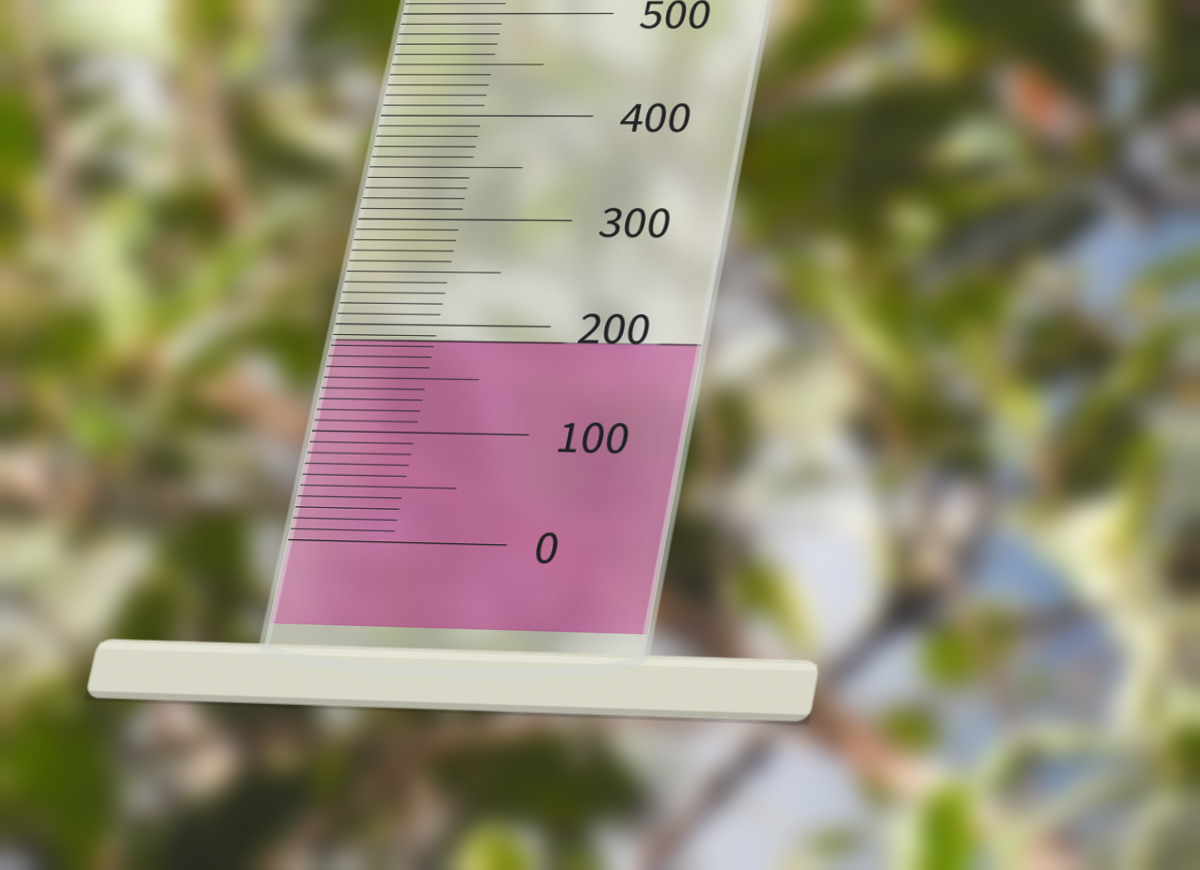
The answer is 185 mL
